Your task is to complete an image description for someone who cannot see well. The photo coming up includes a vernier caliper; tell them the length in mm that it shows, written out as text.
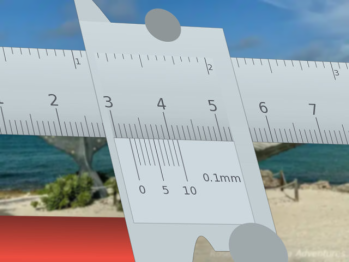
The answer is 32.4 mm
